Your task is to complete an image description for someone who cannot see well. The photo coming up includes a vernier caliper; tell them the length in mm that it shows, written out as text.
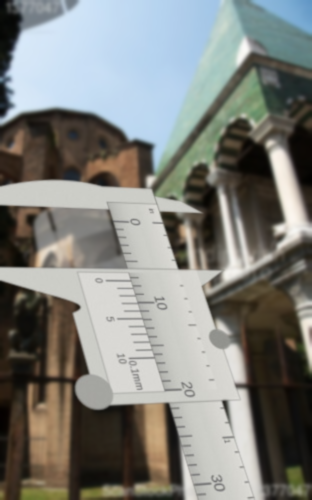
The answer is 7.4 mm
